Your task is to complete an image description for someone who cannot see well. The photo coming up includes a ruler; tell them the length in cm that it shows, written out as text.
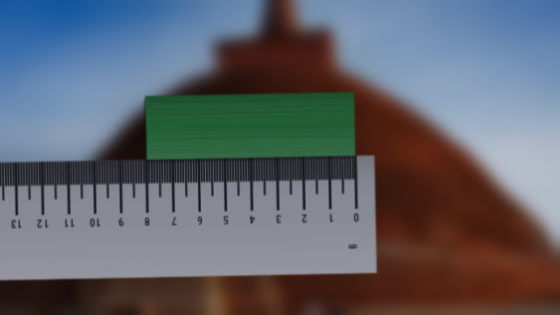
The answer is 8 cm
